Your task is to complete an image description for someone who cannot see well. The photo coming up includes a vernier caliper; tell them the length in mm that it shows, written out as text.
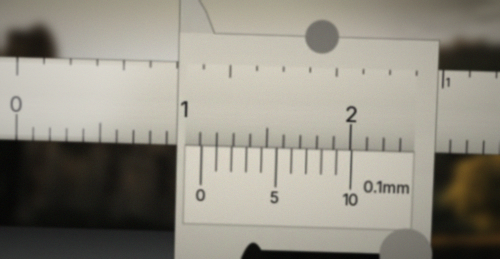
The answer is 11.1 mm
